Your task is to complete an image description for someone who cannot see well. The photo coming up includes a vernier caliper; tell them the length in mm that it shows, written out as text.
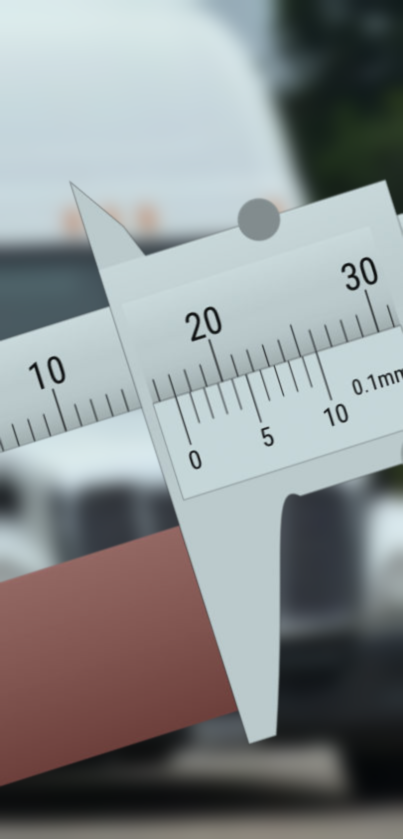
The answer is 17.0 mm
